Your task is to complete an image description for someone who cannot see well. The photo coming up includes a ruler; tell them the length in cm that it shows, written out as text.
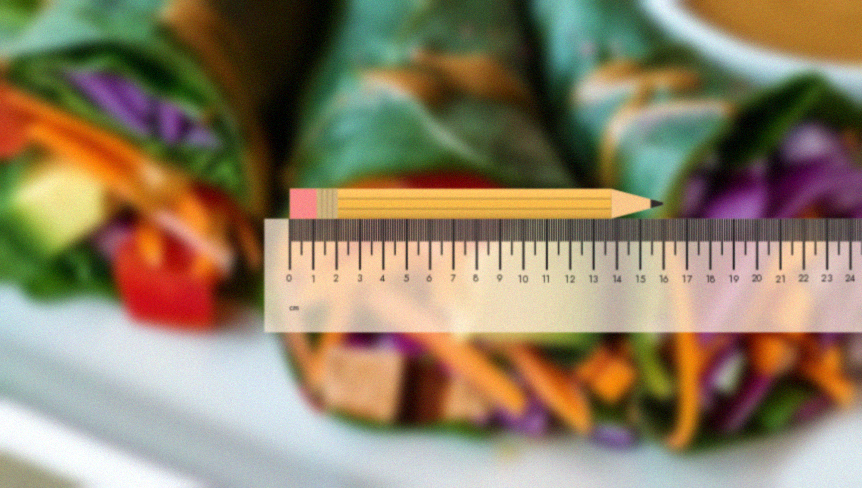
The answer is 16 cm
